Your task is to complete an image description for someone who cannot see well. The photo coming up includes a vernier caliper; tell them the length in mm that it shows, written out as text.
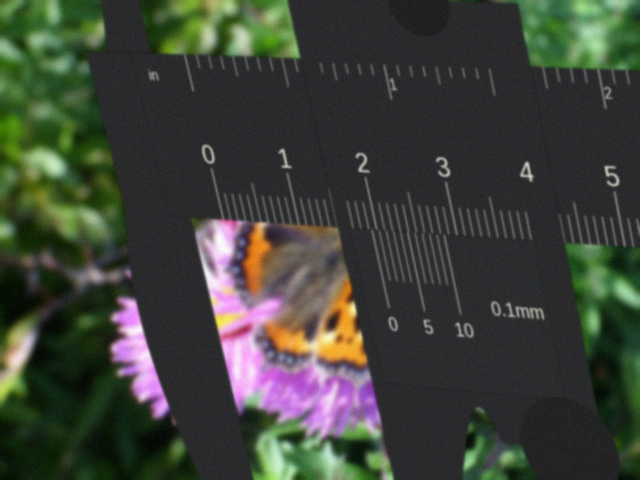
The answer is 19.4 mm
